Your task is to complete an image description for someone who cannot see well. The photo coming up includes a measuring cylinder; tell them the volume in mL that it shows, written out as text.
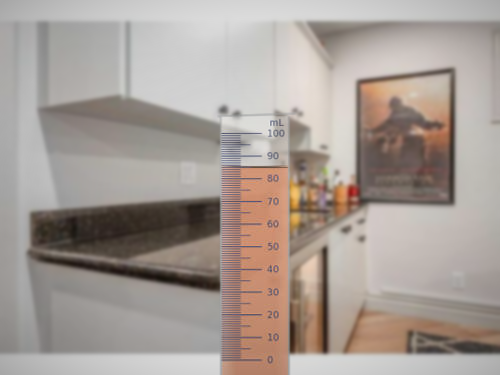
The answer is 85 mL
